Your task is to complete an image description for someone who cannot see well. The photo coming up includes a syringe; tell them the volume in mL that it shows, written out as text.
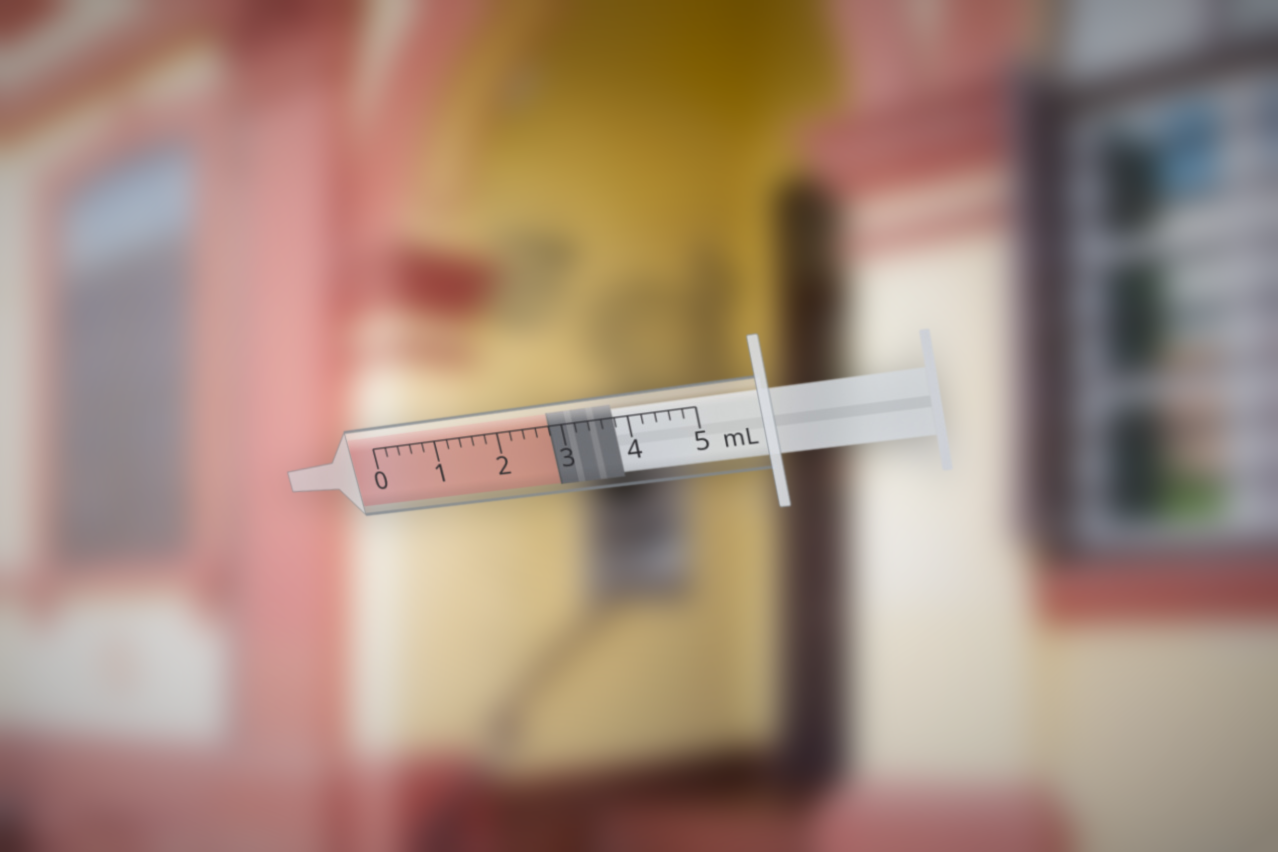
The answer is 2.8 mL
